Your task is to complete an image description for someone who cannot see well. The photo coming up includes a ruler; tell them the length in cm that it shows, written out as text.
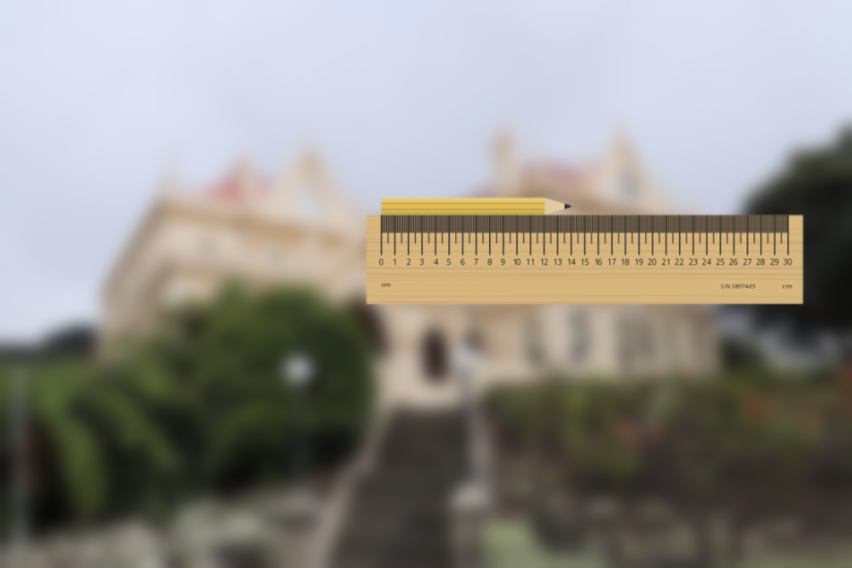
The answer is 14 cm
